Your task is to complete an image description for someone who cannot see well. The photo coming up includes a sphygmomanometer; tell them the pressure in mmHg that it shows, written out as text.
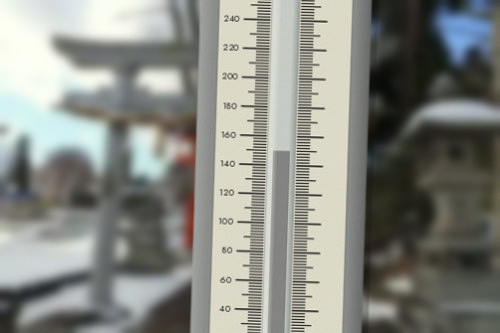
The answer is 150 mmHg
